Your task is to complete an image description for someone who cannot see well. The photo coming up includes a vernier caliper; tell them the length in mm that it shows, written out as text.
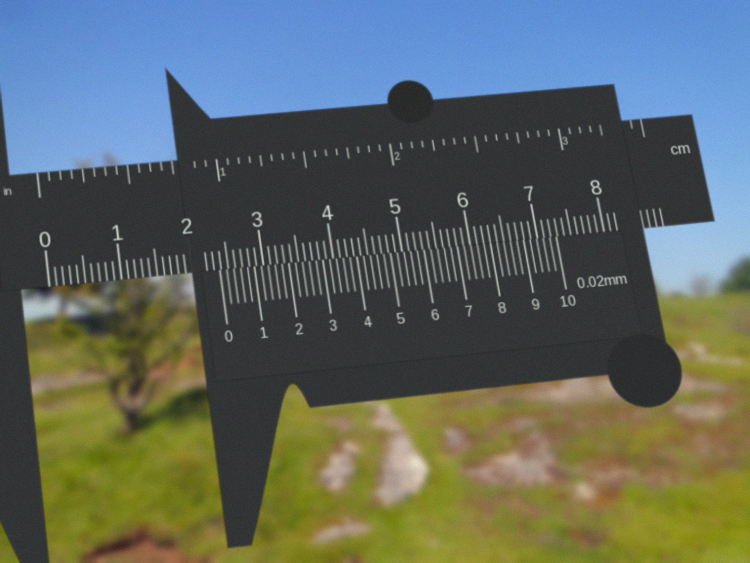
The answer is 23.8 mm
